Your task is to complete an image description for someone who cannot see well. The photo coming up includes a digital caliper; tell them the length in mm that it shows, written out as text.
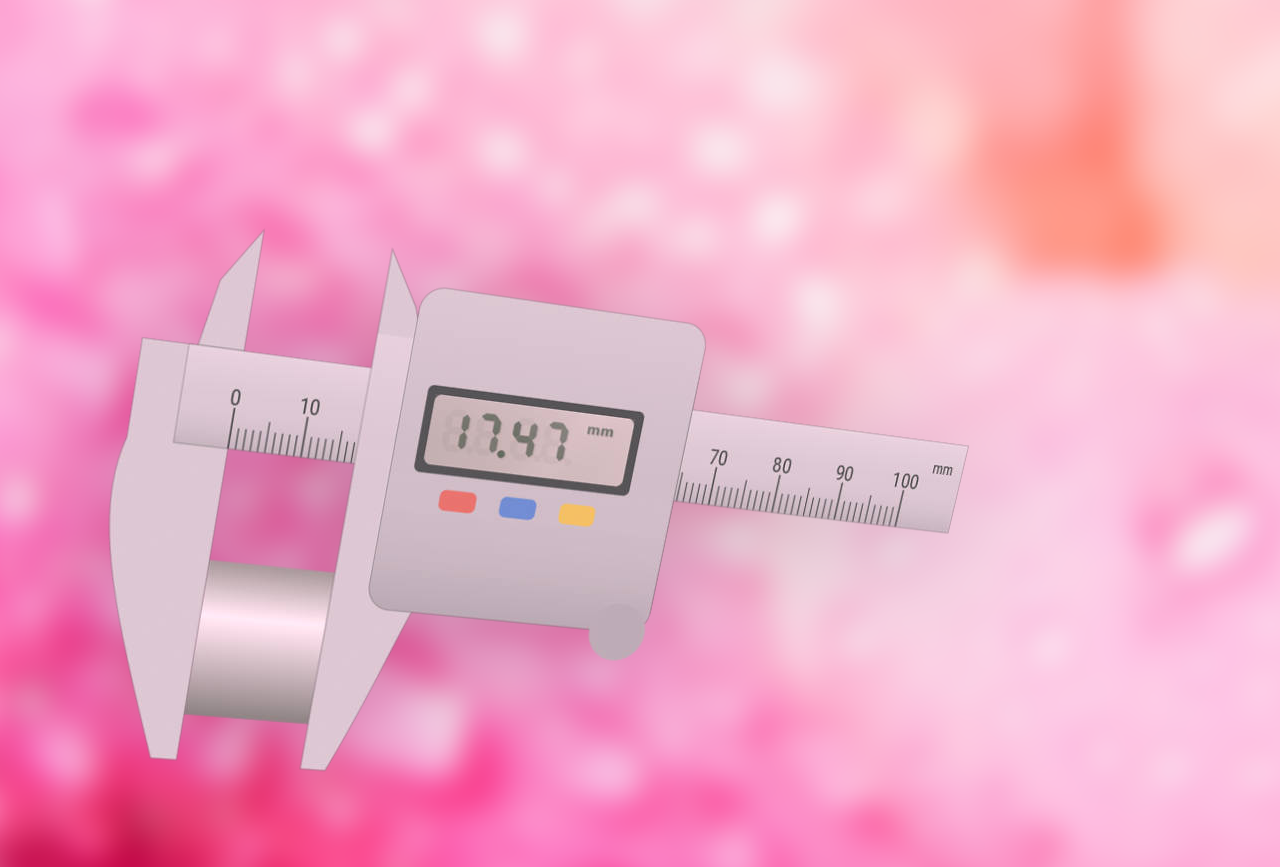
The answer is 17.47 mm
